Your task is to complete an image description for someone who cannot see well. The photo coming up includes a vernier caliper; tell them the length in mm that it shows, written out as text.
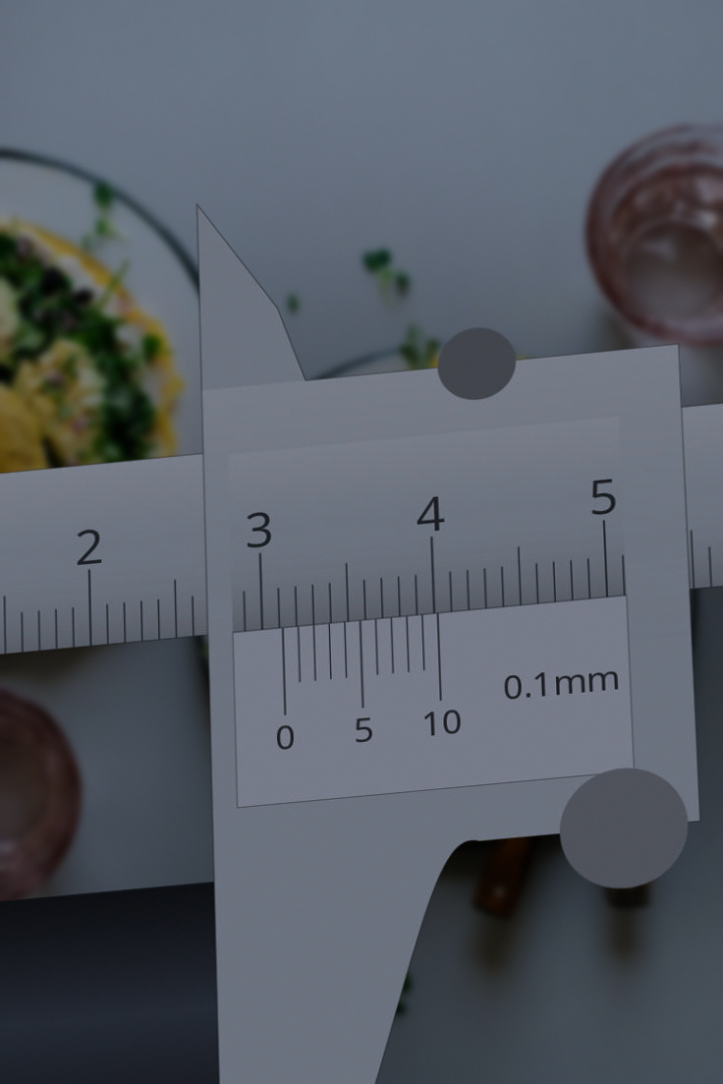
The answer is 31.2 mm
